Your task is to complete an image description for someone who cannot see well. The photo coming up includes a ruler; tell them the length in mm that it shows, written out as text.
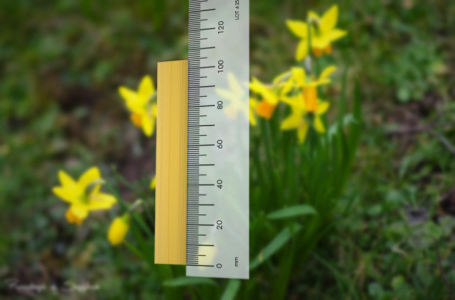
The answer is 105 mm
